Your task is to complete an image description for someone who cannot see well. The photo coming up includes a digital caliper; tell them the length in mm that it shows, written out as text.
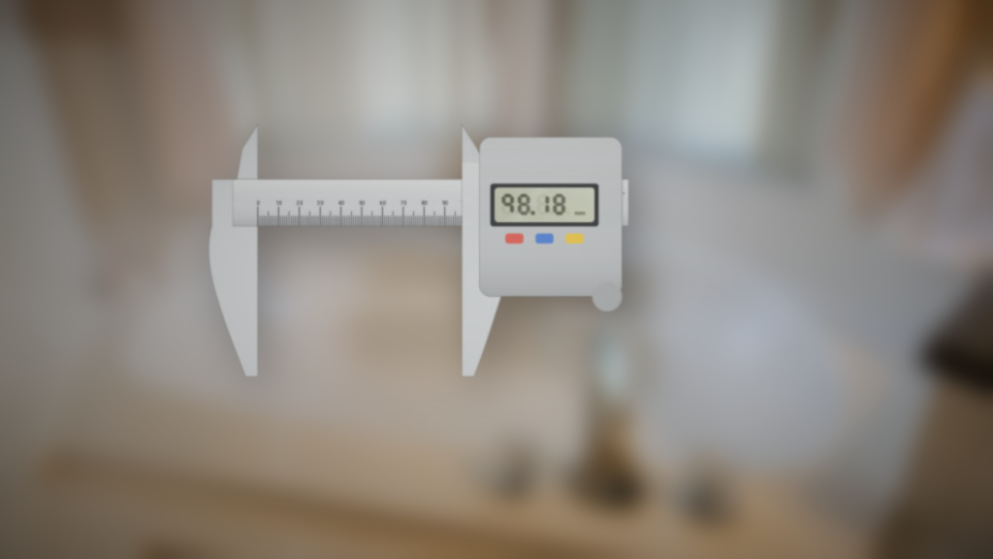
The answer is 98.18 mm
